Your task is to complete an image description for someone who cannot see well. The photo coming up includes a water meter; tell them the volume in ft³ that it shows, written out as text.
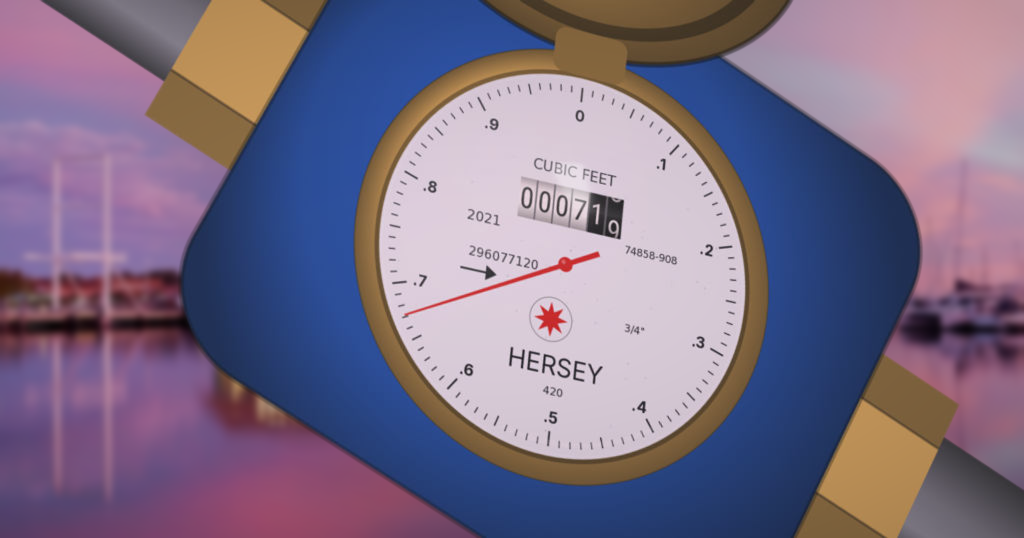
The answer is 718.67 ft³
